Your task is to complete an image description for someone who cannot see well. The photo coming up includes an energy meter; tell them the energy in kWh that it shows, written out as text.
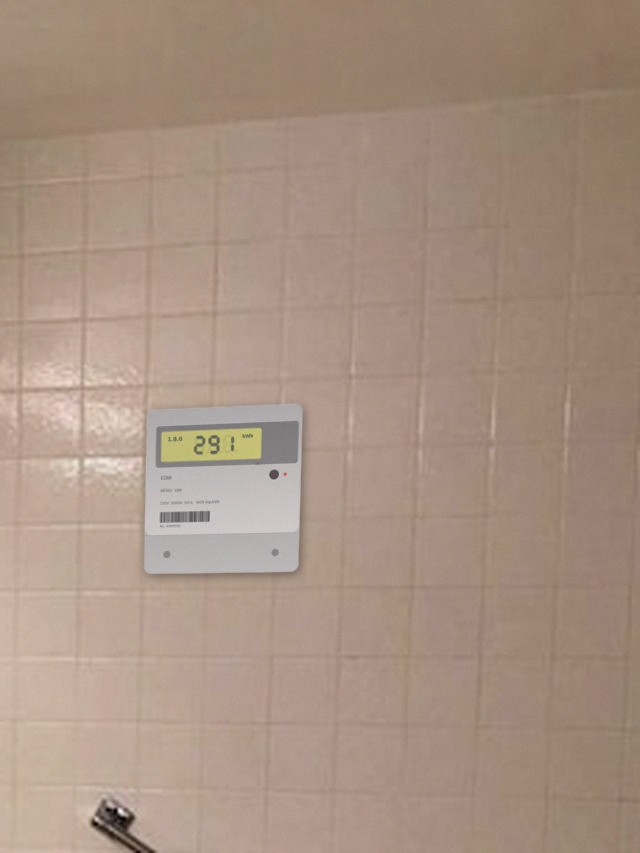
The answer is 291 kWh
